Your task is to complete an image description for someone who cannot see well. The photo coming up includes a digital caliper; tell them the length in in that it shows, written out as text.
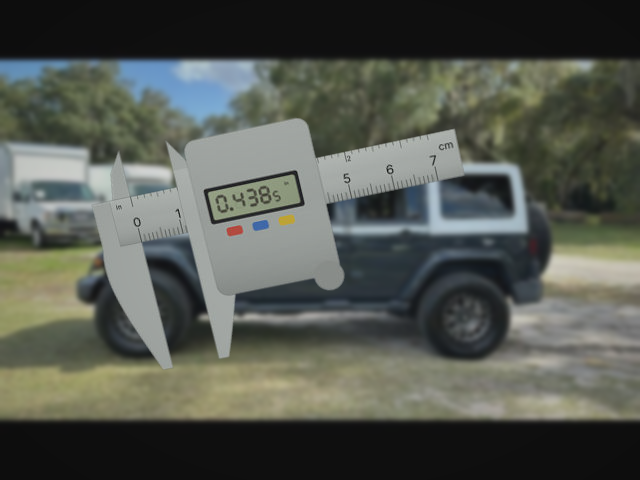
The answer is 0.4385 in
